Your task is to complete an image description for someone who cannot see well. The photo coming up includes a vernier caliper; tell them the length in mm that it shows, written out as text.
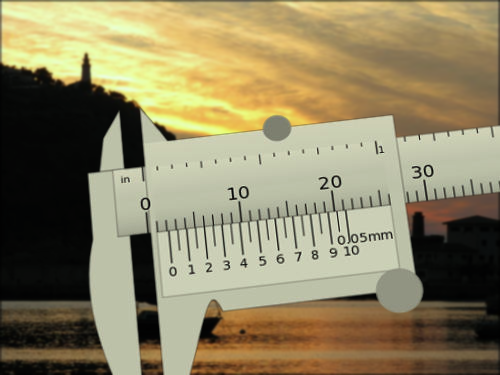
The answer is 2.2 mm
